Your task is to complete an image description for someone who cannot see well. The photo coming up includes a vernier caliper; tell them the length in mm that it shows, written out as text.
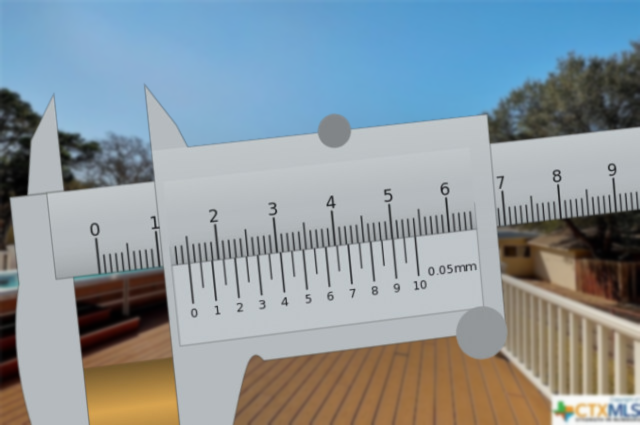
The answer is 15.0 mm
